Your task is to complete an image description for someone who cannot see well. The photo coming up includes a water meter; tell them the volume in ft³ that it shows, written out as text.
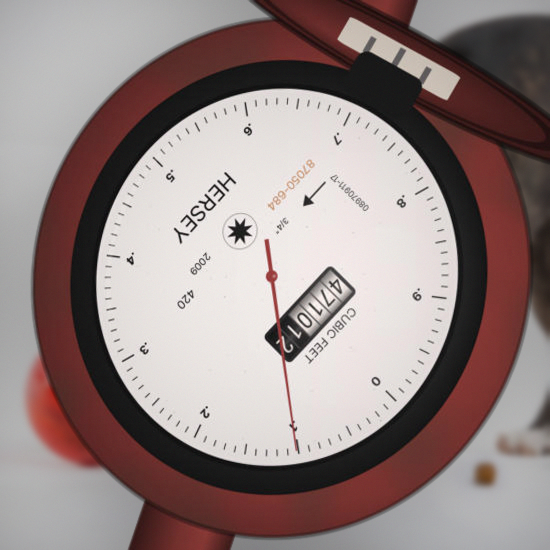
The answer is 471012.10 ft³
